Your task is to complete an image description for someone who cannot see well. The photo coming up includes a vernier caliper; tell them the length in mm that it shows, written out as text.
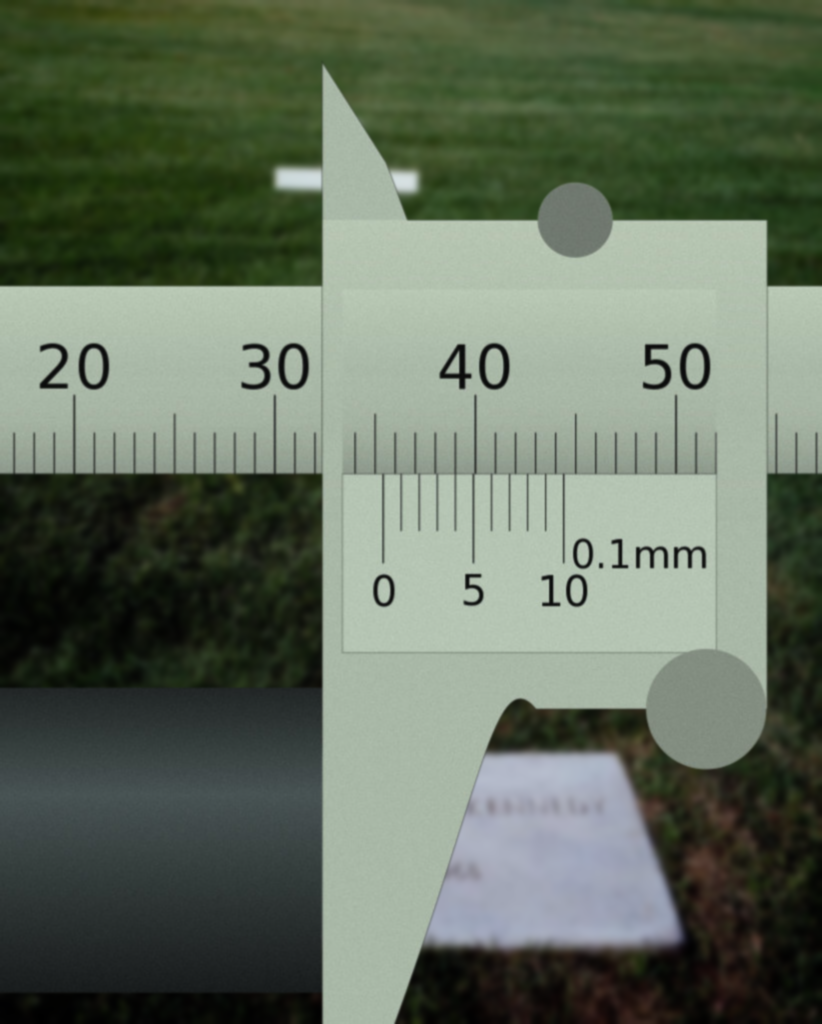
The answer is 35.4 mm
